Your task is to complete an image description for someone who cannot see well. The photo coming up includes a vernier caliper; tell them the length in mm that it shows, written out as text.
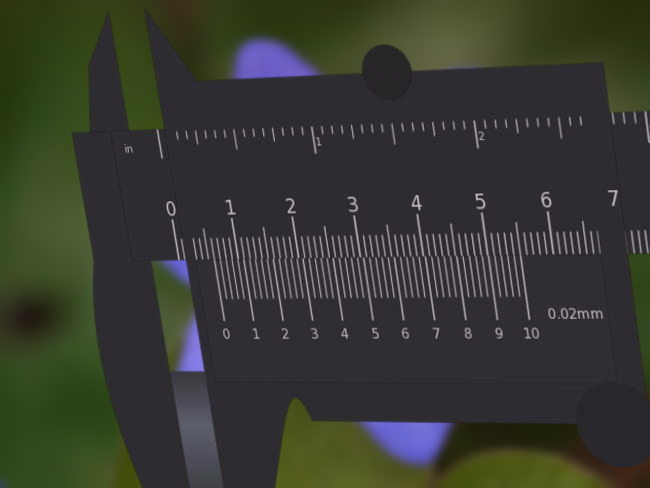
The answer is 6.0 mm
